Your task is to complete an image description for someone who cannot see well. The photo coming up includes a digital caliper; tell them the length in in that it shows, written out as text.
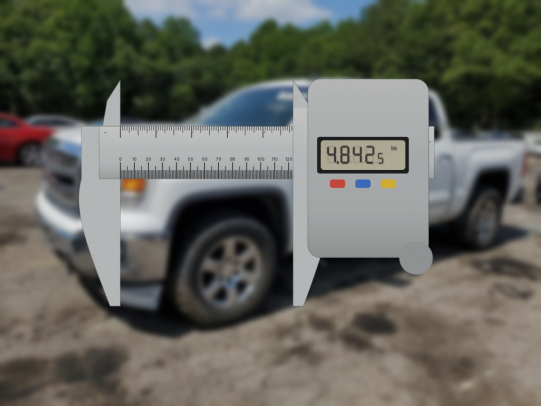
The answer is 4.8425 in
